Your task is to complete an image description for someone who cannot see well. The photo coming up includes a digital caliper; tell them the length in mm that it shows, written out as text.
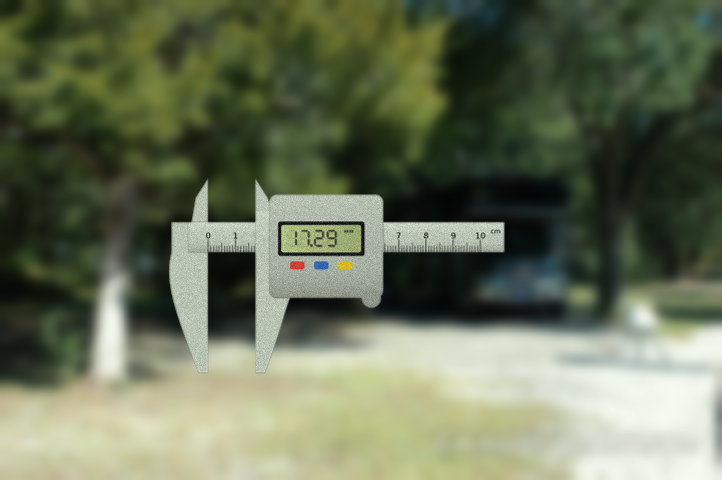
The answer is 17.29 mm
